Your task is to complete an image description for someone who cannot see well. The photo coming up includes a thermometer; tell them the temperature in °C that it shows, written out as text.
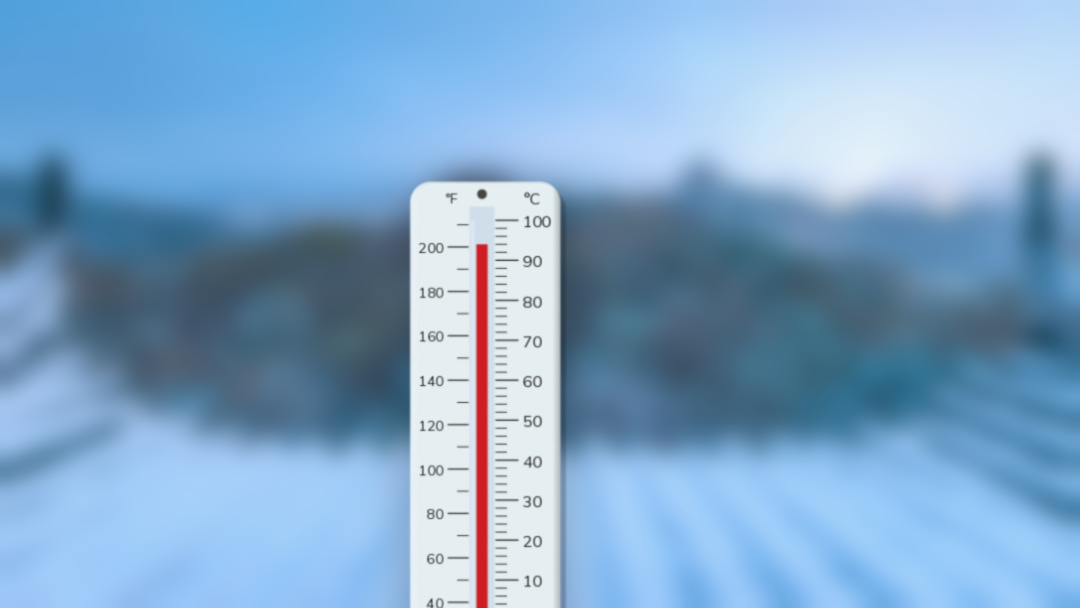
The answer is 94 °C
